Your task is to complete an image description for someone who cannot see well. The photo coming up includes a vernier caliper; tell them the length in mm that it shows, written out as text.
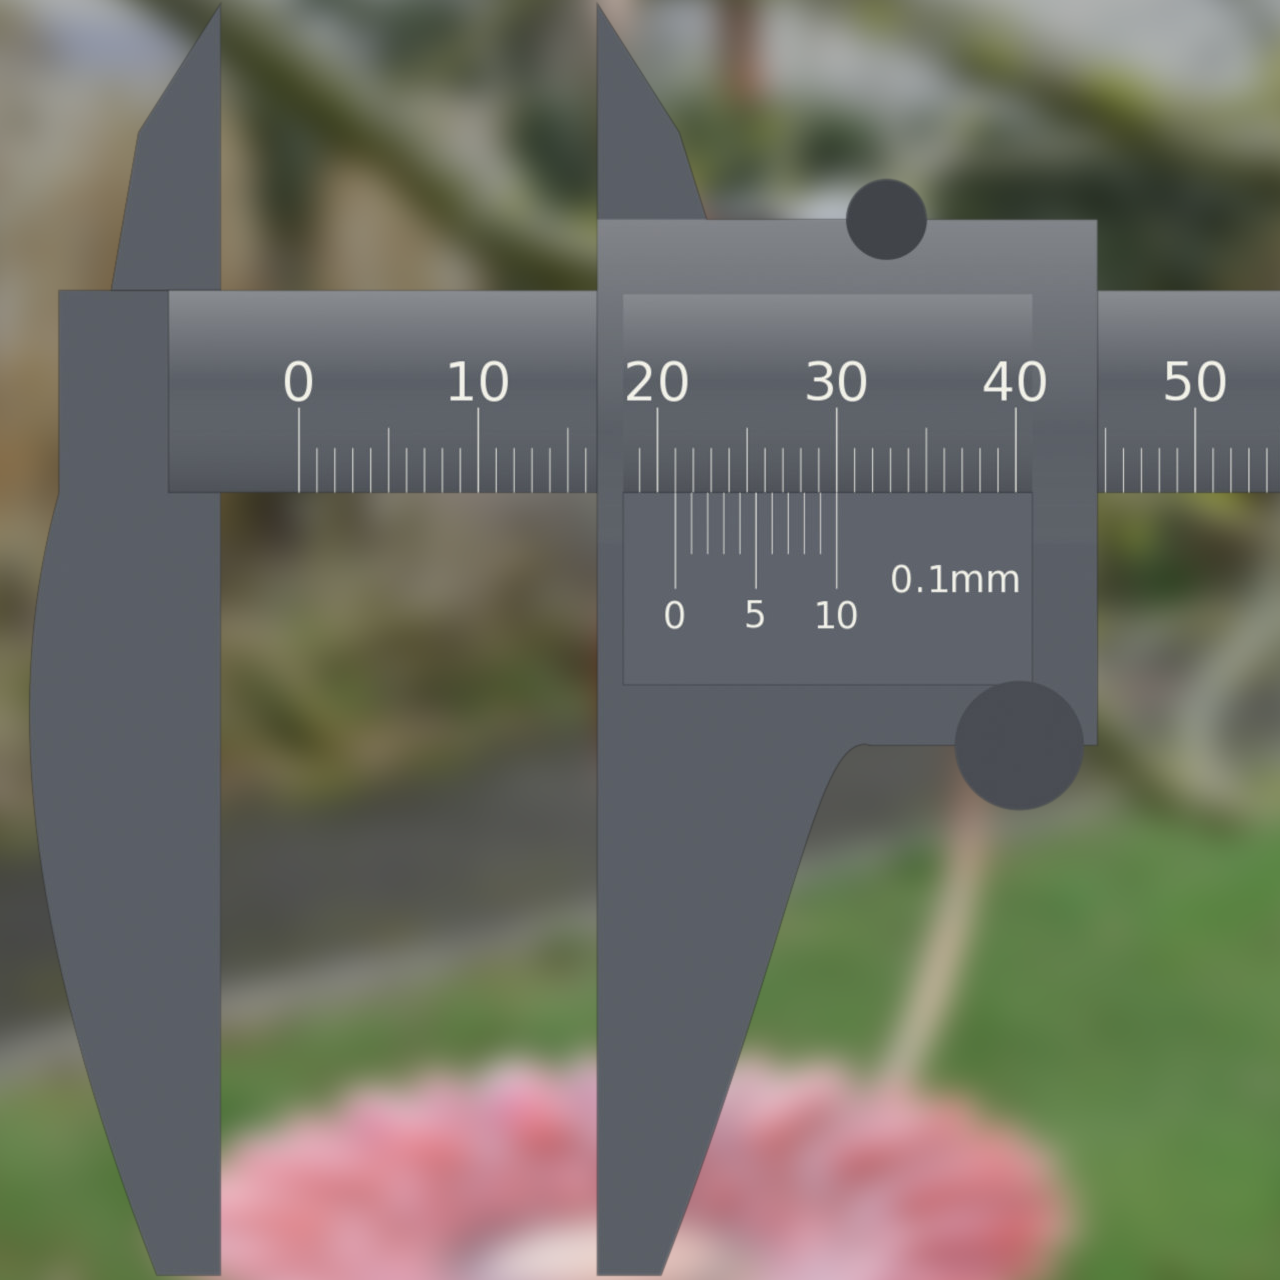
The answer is 21.0 mm
